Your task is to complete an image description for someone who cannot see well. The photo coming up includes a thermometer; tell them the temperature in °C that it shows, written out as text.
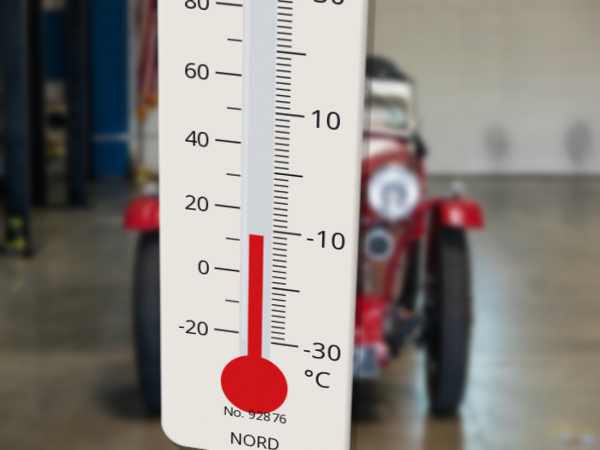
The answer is -11 °C
